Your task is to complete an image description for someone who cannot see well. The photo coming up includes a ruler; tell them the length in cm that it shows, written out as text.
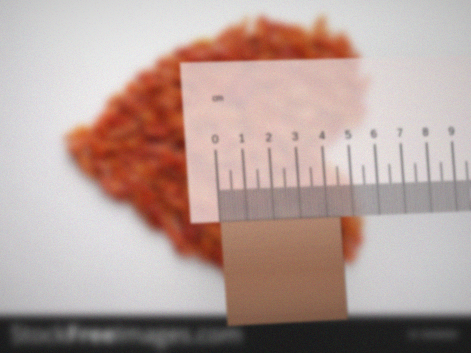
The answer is 4.5 cm
